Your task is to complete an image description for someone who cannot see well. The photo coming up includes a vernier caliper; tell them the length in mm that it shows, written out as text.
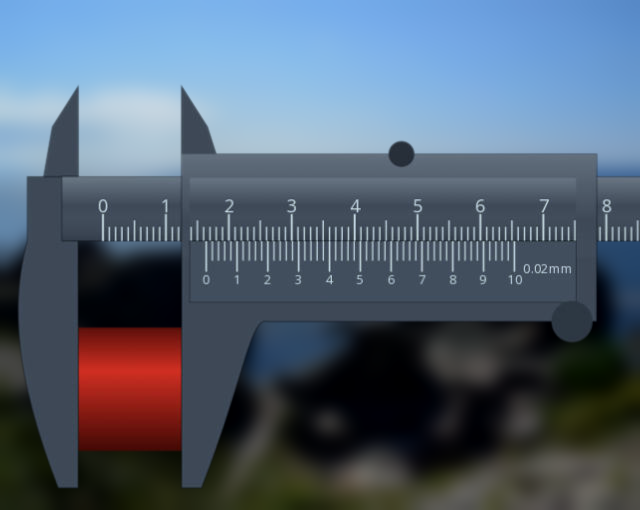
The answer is 16.4 mm
